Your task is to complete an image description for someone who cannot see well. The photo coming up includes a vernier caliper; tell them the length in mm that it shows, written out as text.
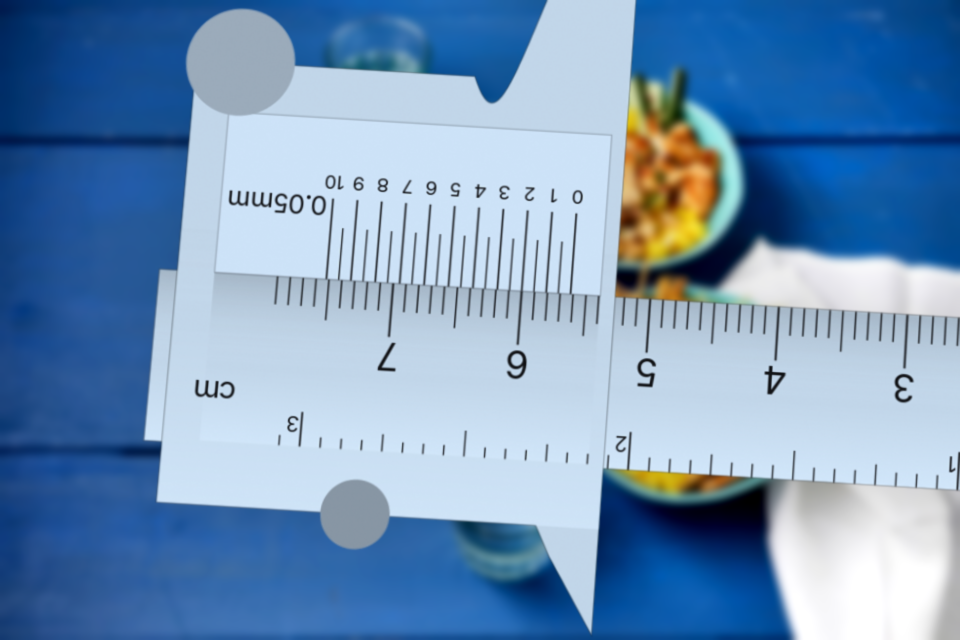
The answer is 56.2 mm
